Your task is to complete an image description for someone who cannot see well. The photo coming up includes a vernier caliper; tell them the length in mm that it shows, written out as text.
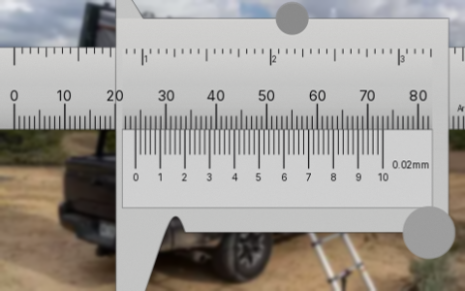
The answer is 24.0 mm
